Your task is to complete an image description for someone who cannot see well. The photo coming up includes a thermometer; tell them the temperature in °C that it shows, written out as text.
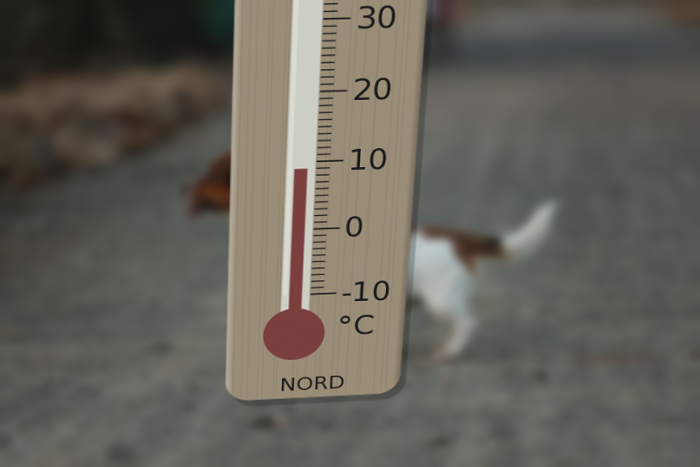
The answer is 9 °C
